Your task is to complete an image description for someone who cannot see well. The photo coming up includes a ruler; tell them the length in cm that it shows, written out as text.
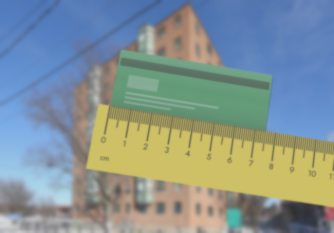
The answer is 7.5 cm
